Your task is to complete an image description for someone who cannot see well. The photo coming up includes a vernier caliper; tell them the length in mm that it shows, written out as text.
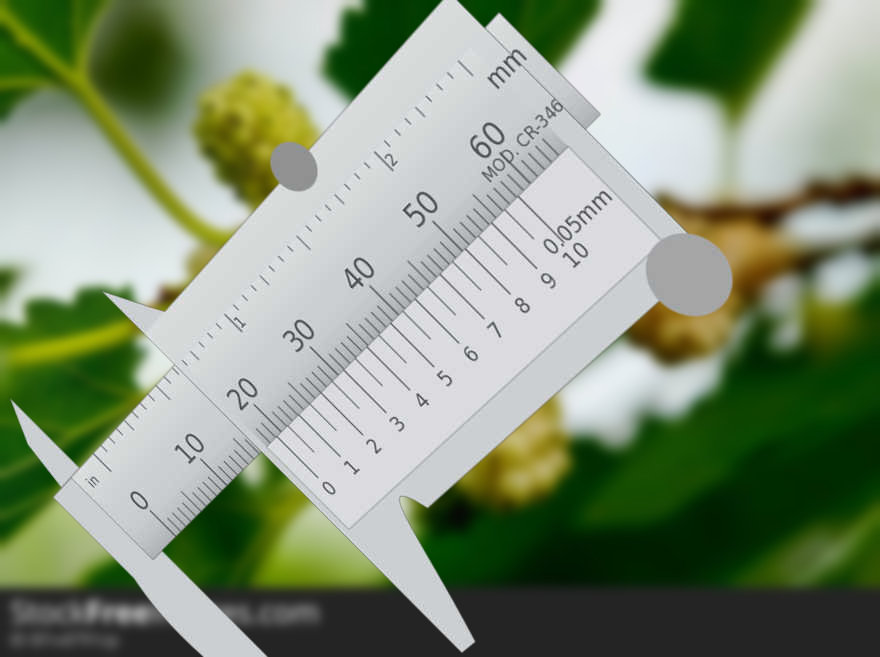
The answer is 19.2 mm
